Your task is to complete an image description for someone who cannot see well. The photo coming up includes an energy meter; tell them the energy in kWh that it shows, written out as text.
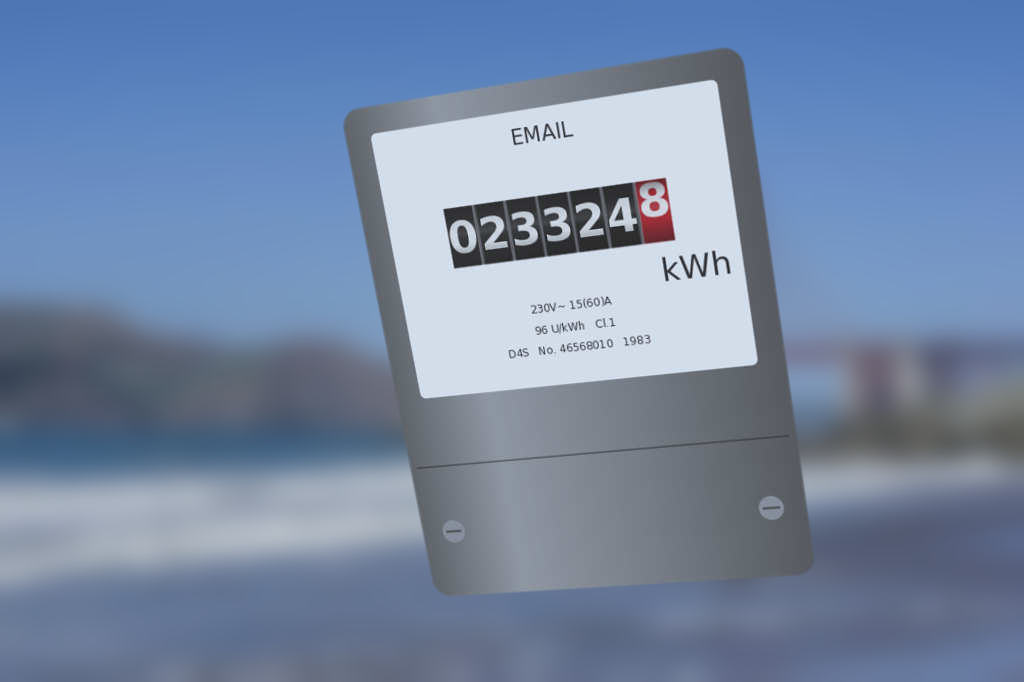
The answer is 23324.8 kWh
